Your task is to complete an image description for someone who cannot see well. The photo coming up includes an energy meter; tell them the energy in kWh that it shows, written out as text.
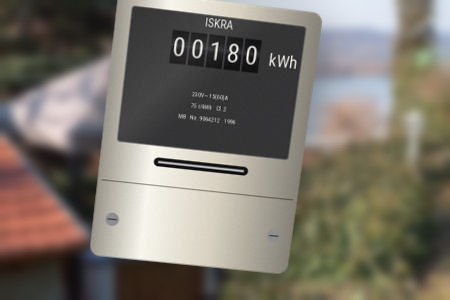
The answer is 180 kWh
